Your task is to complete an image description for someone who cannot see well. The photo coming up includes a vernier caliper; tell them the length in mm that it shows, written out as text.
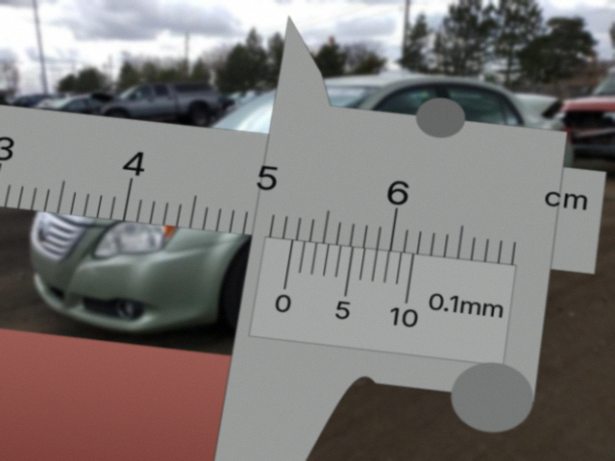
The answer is 52.7 mm
